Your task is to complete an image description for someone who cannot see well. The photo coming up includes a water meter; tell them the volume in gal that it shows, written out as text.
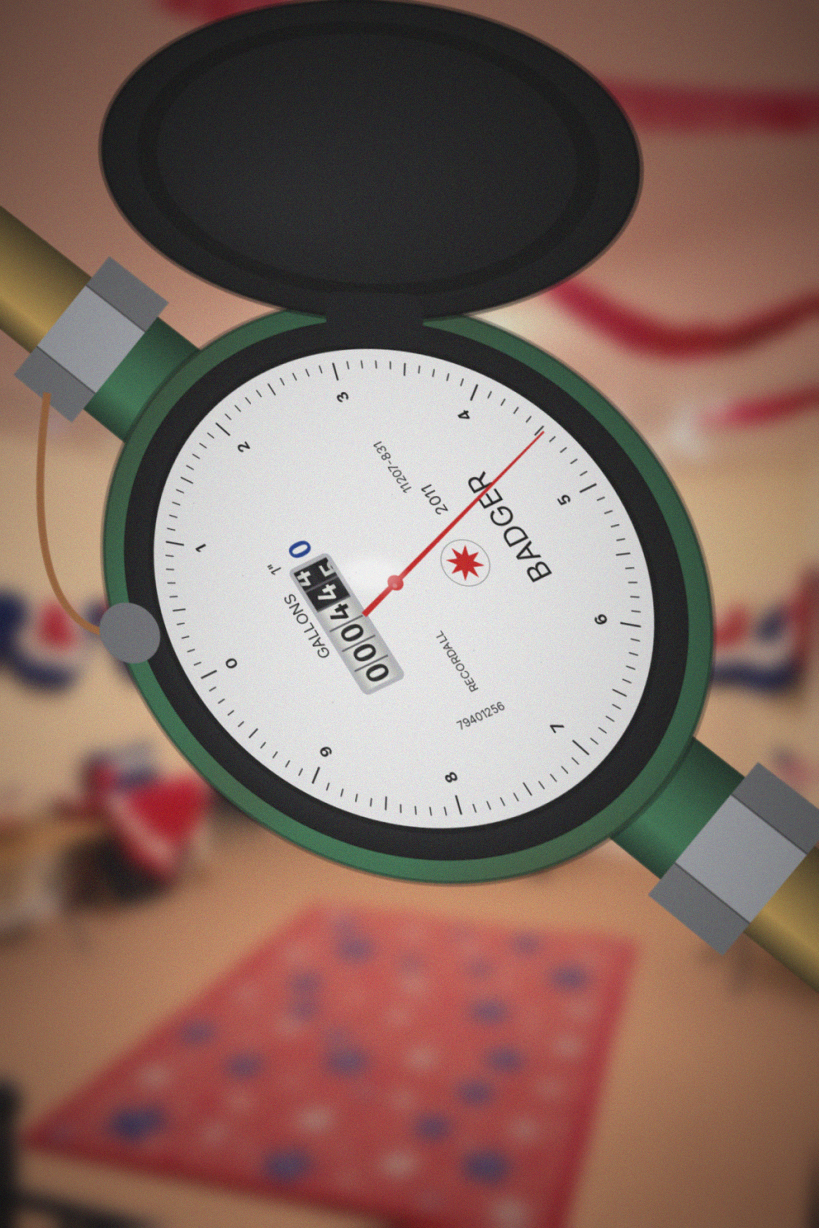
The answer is 4444.5 gal
